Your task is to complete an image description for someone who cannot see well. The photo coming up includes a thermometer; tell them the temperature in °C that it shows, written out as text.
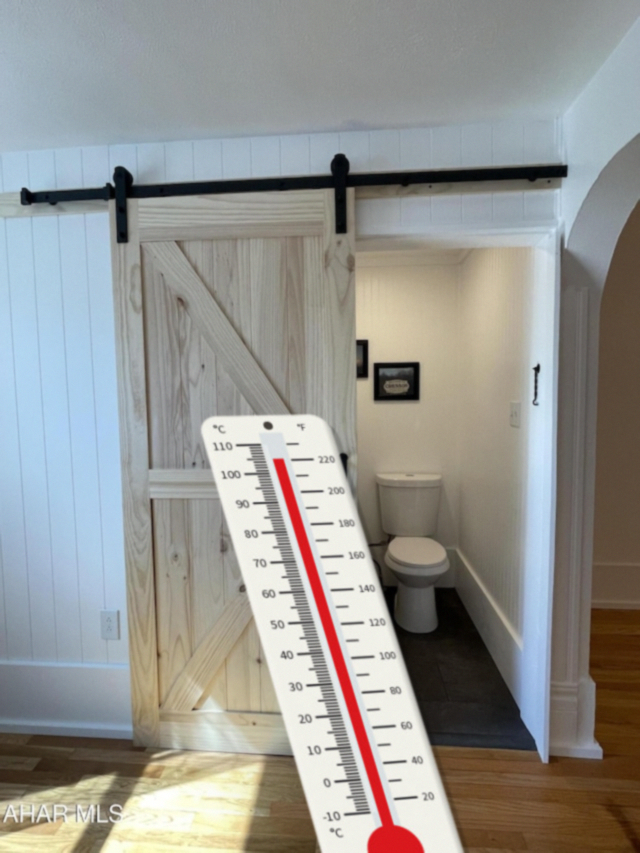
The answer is 105 °C
